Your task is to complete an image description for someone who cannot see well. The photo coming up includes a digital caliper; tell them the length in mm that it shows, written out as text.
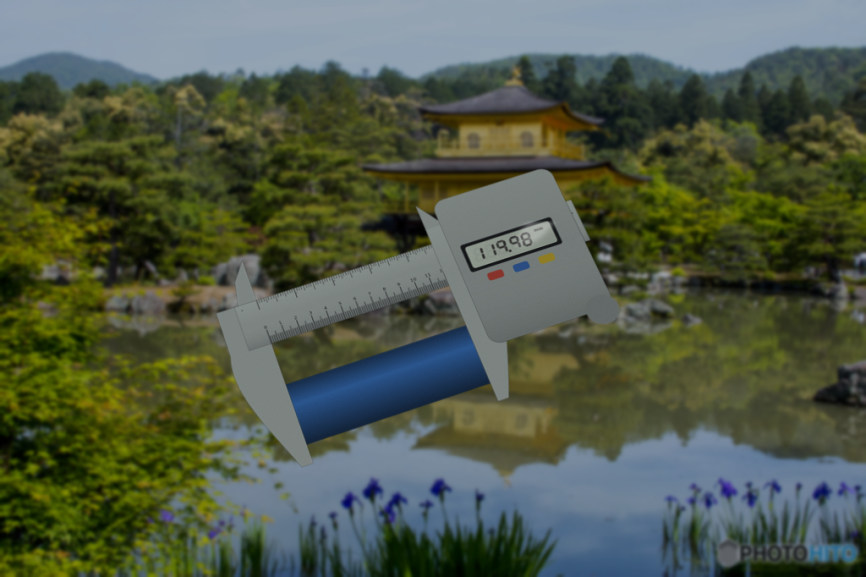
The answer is 119.98 mm
